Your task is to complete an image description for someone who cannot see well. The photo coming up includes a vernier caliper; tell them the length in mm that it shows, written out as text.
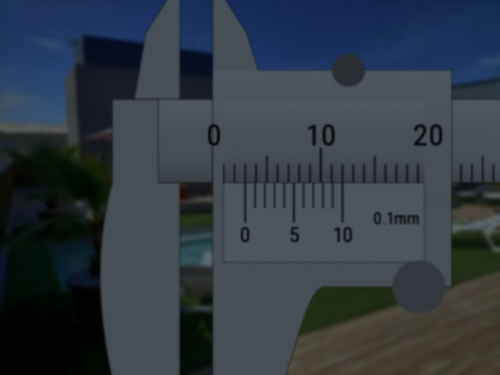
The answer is 3.0 mm
